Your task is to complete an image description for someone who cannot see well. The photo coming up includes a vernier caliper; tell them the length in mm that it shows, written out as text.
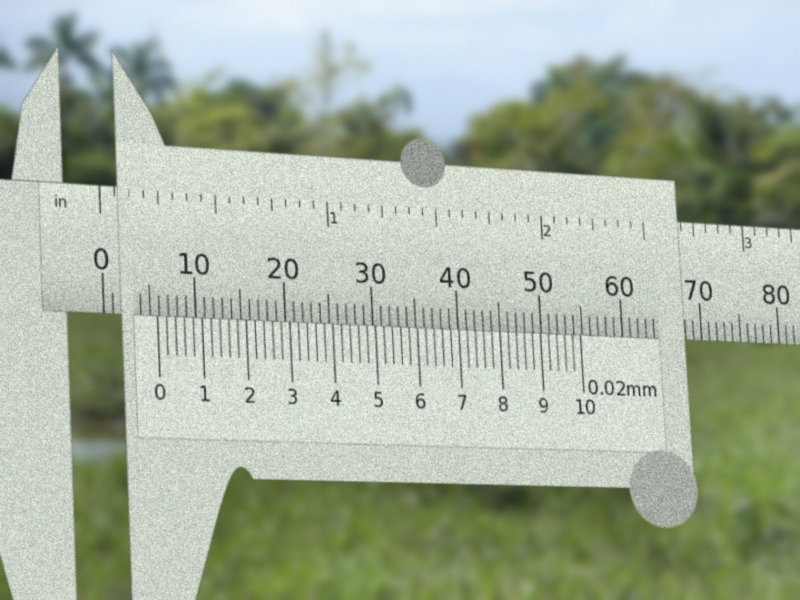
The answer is 5.8 mm
